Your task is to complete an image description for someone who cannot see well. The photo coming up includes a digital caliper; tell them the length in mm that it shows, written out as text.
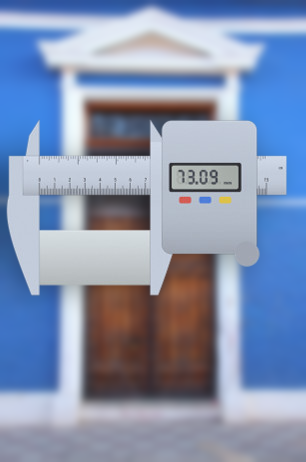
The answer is 73.09 mm
